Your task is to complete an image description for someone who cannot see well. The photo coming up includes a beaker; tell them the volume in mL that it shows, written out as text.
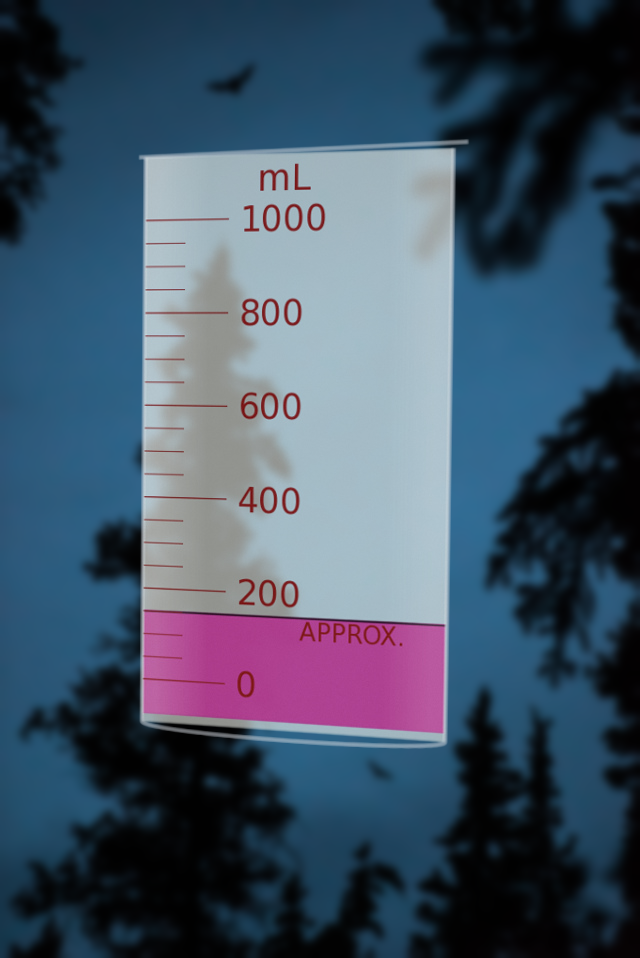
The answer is 150 mL
